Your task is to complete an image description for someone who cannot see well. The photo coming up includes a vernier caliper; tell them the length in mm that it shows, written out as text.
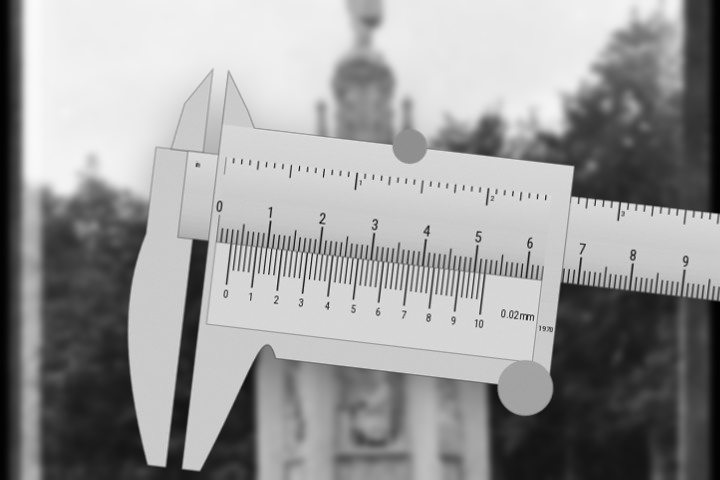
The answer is 3.0 mm
